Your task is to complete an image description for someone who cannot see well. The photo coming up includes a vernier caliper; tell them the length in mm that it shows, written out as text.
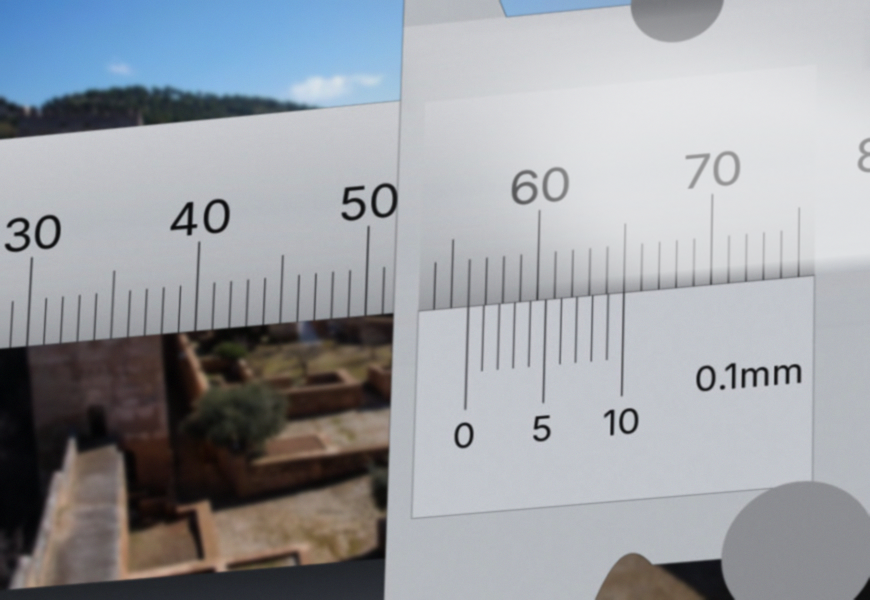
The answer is 56.0 mm
